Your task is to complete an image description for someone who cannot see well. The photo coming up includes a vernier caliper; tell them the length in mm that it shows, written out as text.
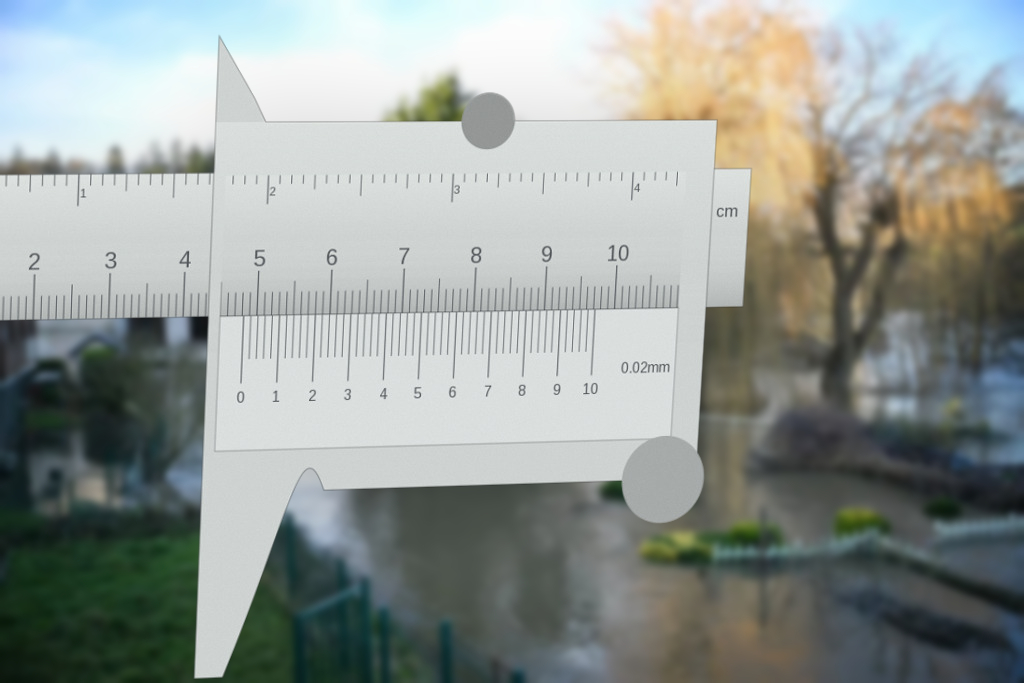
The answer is 48.2 mm
